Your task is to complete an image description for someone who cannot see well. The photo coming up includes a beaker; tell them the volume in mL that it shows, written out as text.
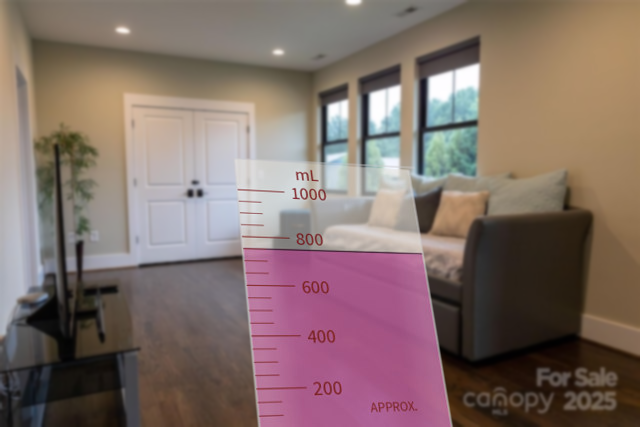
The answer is 750 mL
